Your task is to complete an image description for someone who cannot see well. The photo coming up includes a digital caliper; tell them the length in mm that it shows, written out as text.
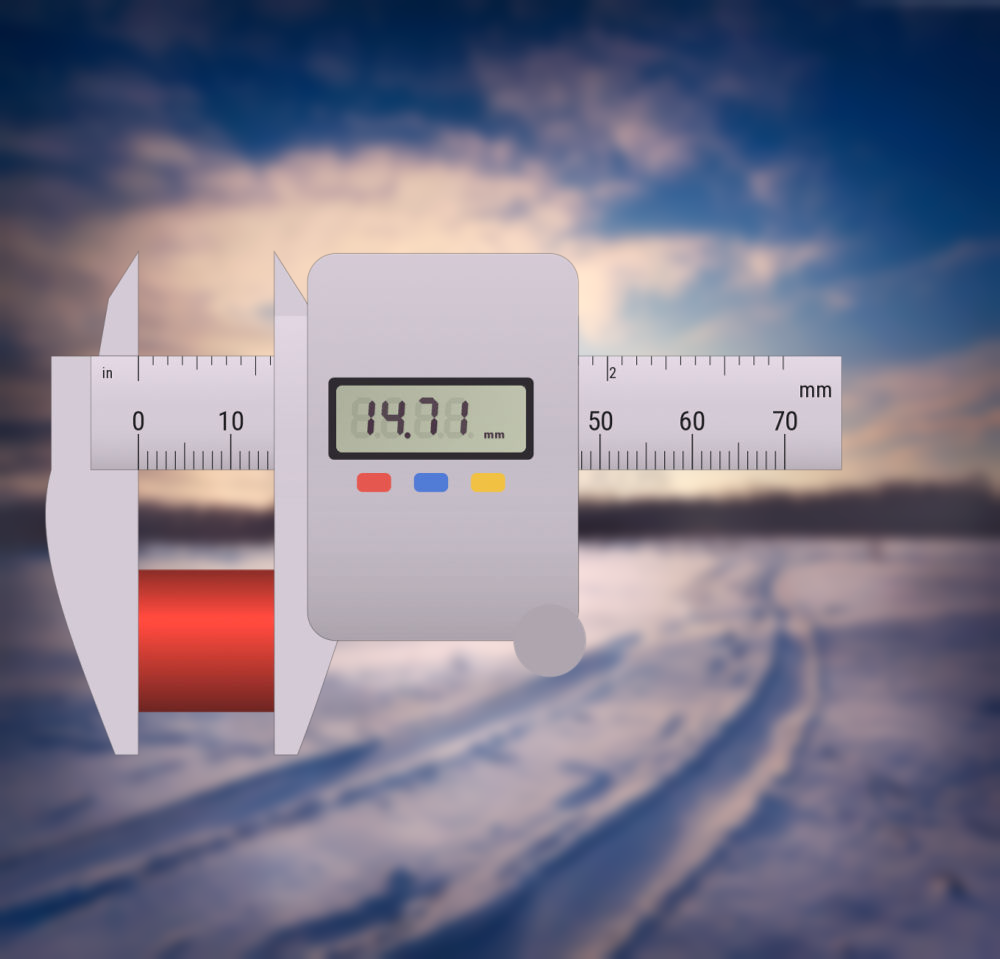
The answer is 14.71 mm
